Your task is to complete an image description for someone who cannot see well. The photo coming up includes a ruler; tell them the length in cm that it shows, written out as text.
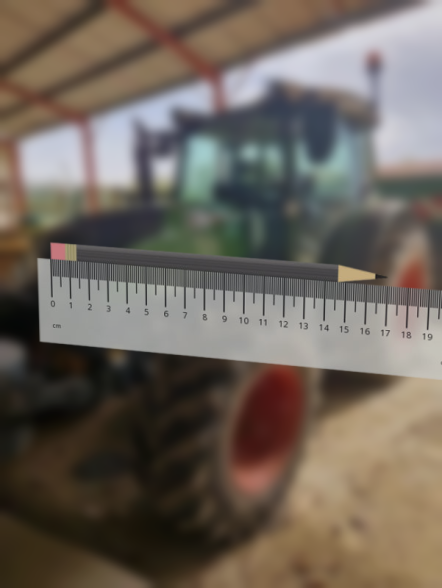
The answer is 17 cm
